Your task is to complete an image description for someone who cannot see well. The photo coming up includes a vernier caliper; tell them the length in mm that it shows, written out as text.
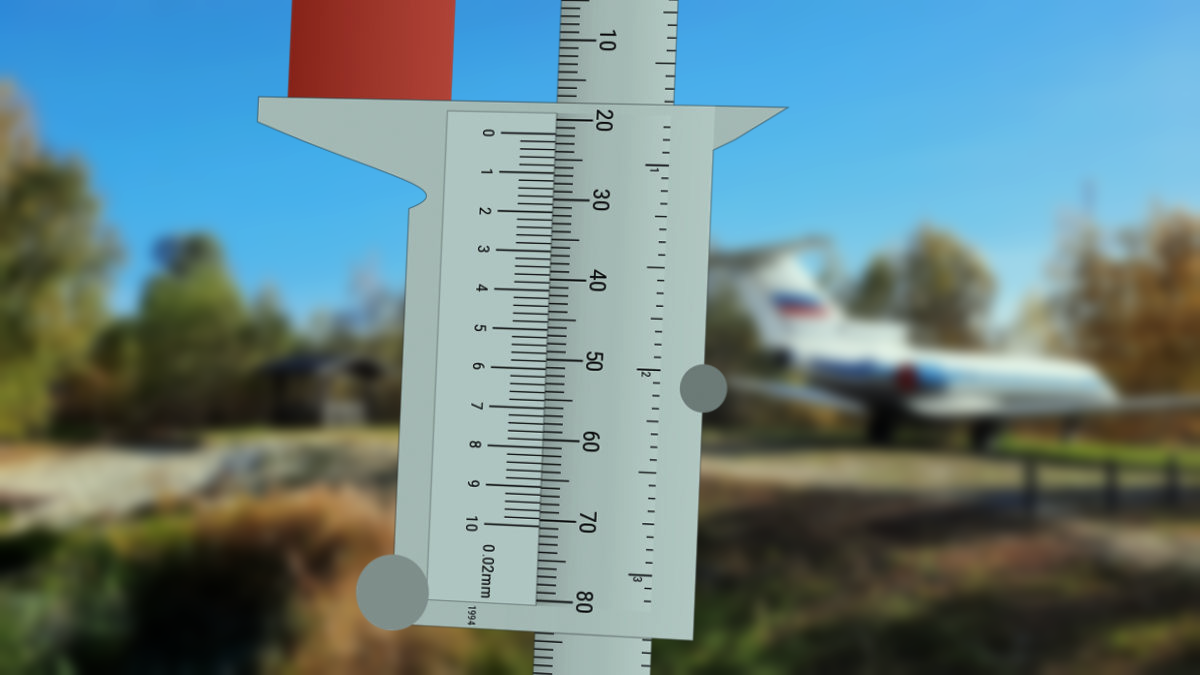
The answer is 21.8 mm
